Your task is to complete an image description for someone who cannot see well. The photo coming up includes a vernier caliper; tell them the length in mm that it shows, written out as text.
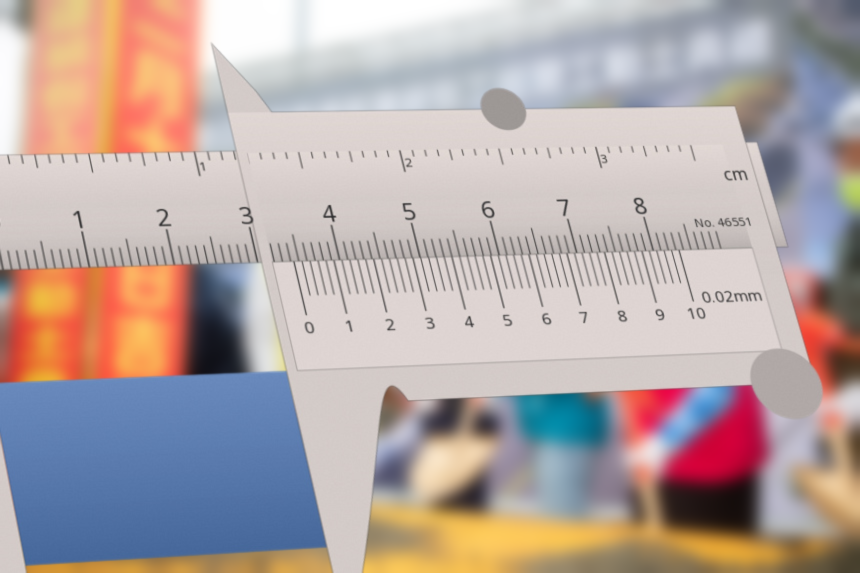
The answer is 34.4 mm
